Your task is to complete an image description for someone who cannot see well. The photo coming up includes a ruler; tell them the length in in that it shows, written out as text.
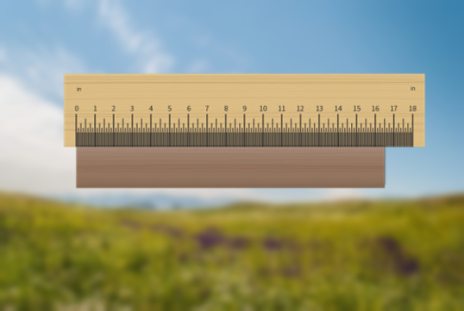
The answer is 16.5 in
